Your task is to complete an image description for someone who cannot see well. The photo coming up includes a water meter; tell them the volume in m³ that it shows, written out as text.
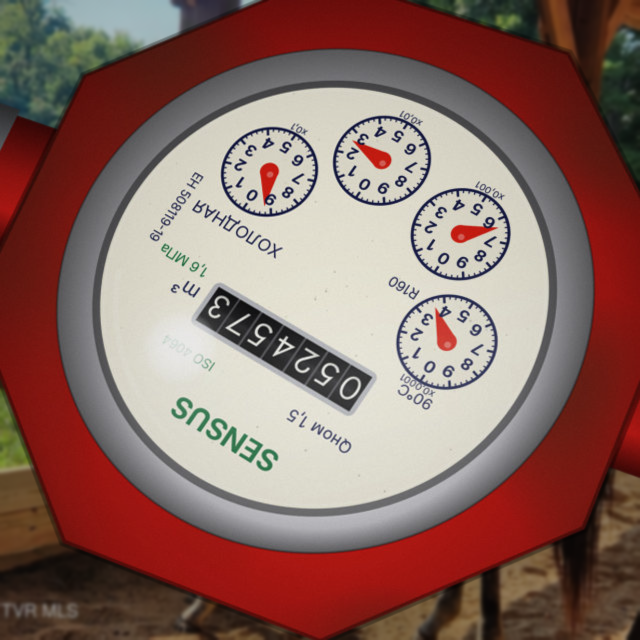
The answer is 524572.9263 m³
